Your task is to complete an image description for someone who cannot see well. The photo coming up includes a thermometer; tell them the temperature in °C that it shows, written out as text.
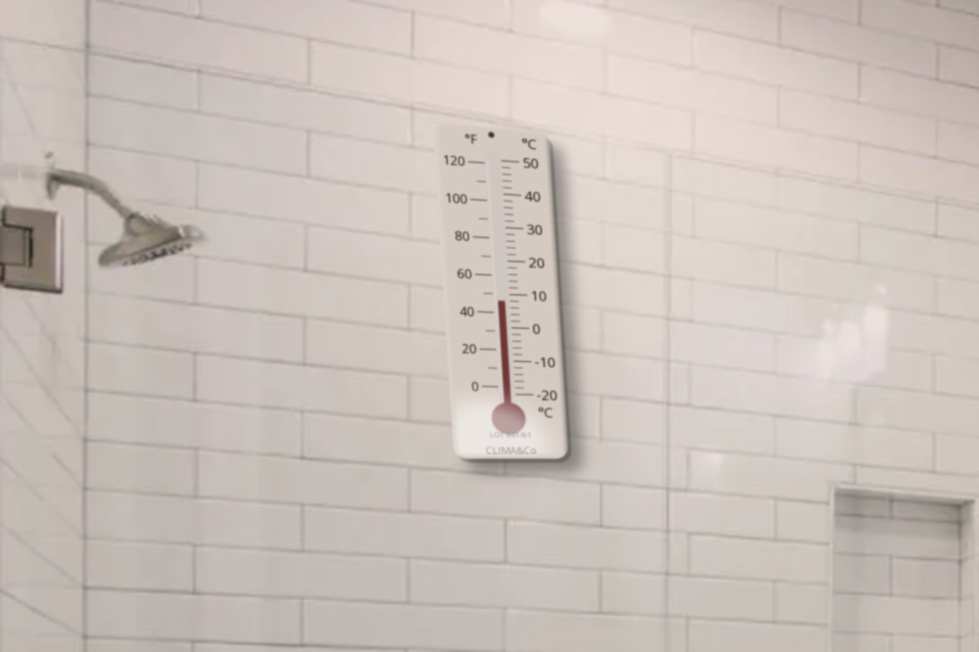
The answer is 8 °C
